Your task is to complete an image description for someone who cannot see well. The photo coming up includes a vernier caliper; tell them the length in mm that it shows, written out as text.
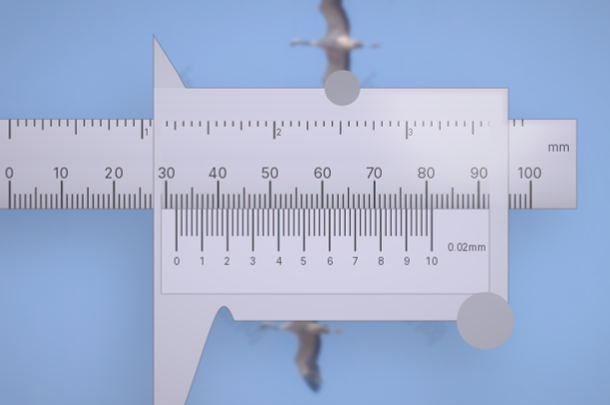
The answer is 32.0 mm
